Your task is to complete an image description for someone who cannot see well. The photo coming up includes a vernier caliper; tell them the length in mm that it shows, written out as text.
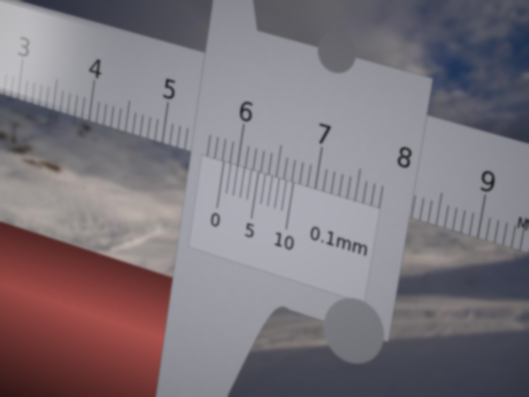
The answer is 58.2 mm
